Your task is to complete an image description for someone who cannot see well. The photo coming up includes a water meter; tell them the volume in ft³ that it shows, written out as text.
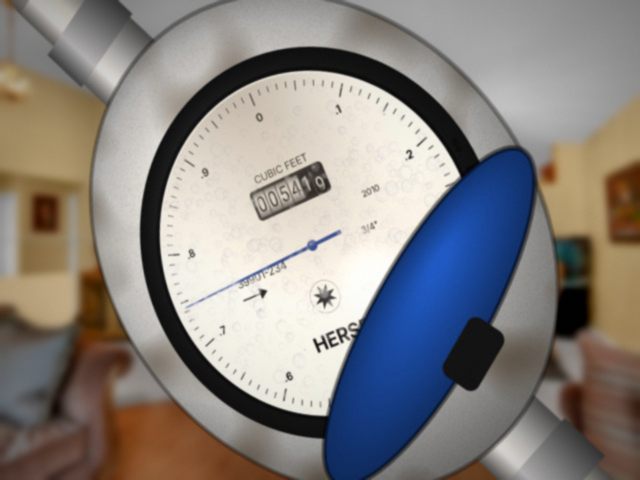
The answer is 5418.74 ft³
